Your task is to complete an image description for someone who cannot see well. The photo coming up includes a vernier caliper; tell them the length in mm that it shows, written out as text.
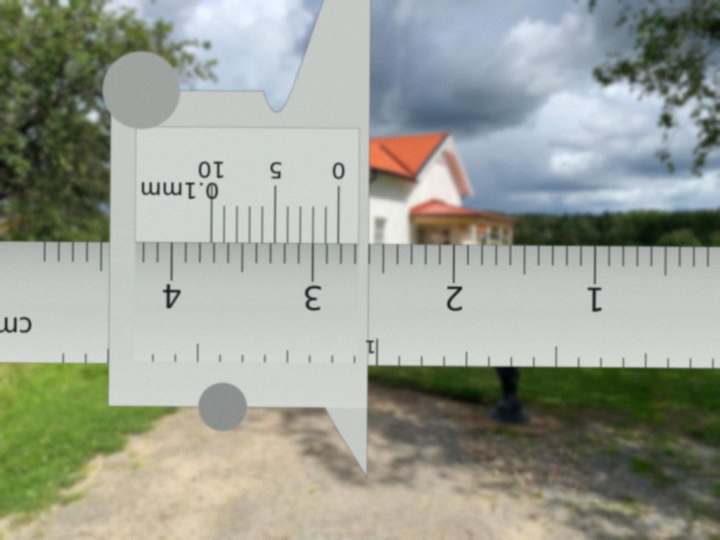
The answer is 28.2 mm
